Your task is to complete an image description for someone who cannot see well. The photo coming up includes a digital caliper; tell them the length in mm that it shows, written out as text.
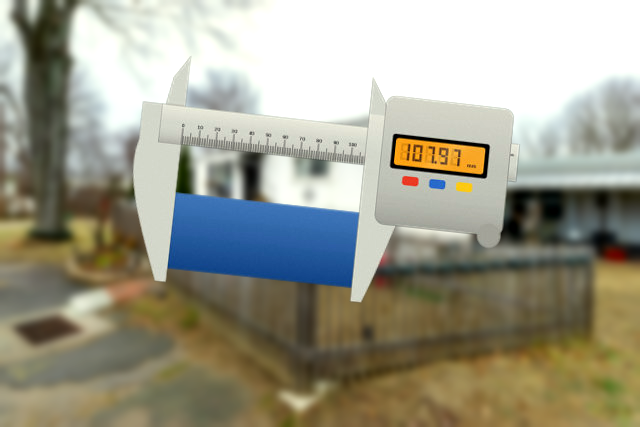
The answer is 107.97 mm
